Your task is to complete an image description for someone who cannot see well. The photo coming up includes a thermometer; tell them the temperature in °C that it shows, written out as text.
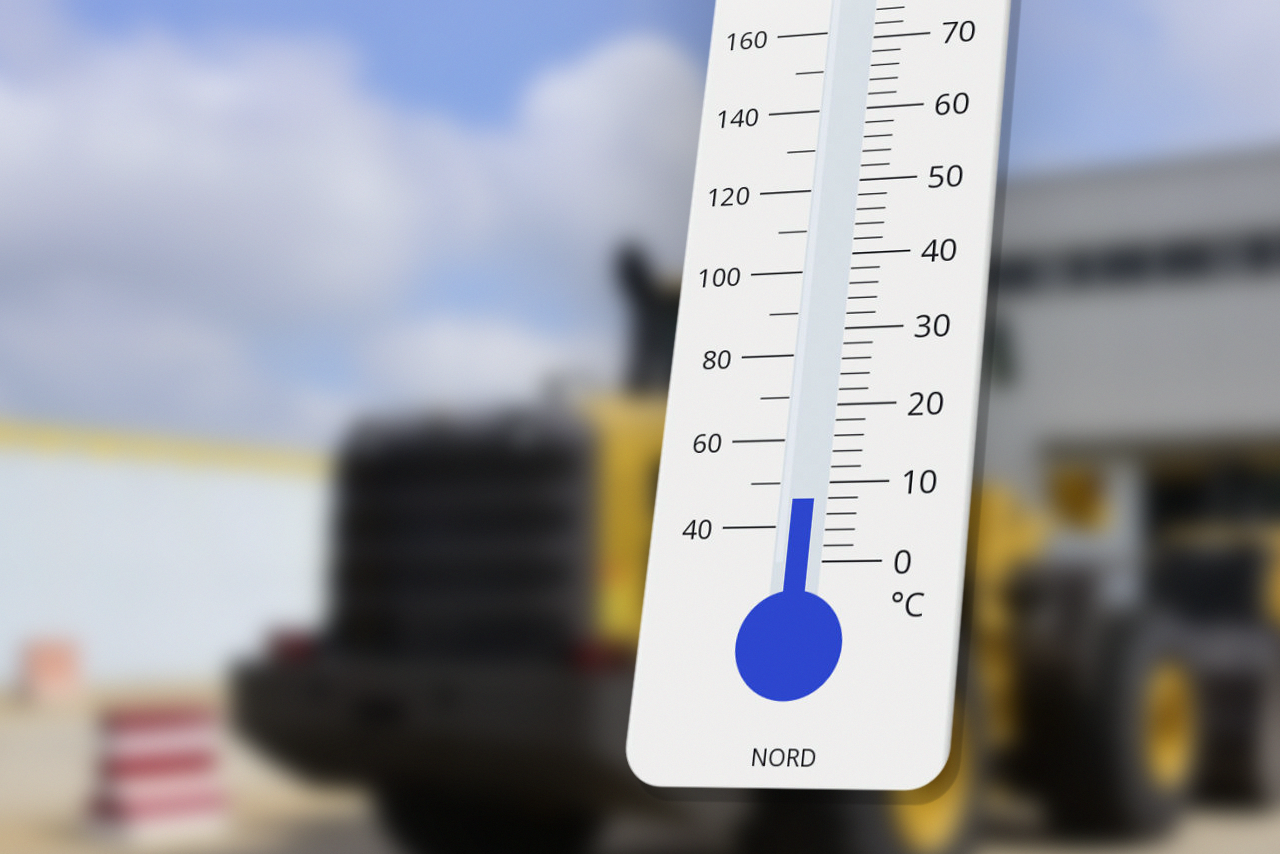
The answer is 8 °C
